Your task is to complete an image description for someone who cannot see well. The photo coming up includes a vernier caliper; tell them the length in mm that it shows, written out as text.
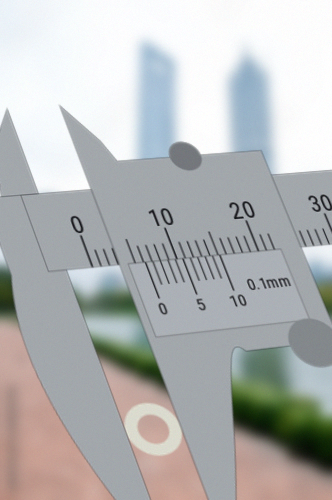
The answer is 6.2 mm
